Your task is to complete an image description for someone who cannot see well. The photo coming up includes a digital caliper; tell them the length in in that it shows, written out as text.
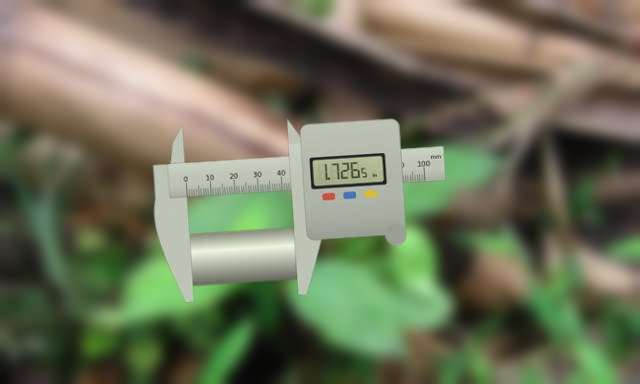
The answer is 1.7265 in
